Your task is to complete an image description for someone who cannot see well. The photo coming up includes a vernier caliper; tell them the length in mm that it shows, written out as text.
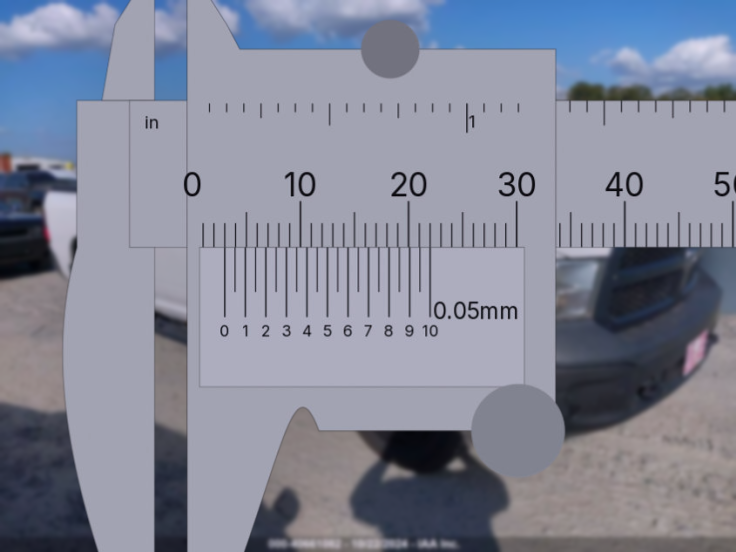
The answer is 3.0 mm
